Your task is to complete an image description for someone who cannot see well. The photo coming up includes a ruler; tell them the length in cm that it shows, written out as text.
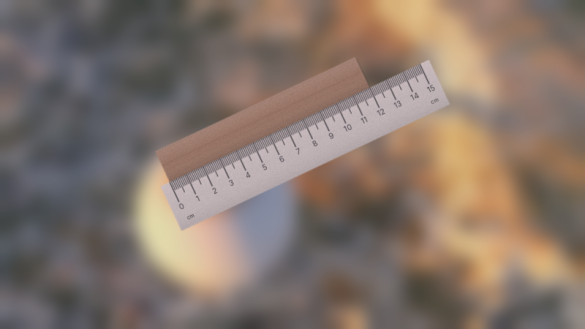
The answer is 12 cm
